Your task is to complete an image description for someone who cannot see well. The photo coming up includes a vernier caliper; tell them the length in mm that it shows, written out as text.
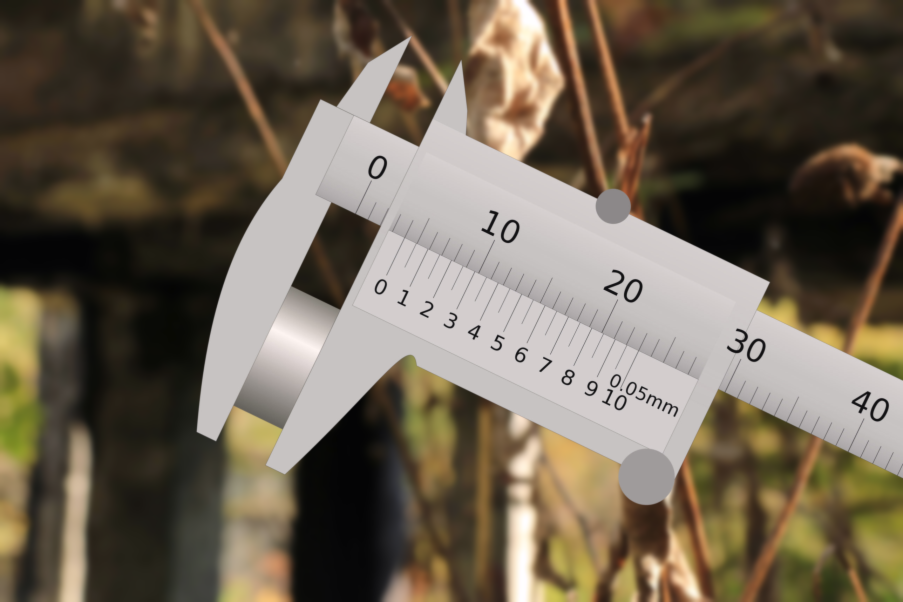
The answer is 4.0 mm
